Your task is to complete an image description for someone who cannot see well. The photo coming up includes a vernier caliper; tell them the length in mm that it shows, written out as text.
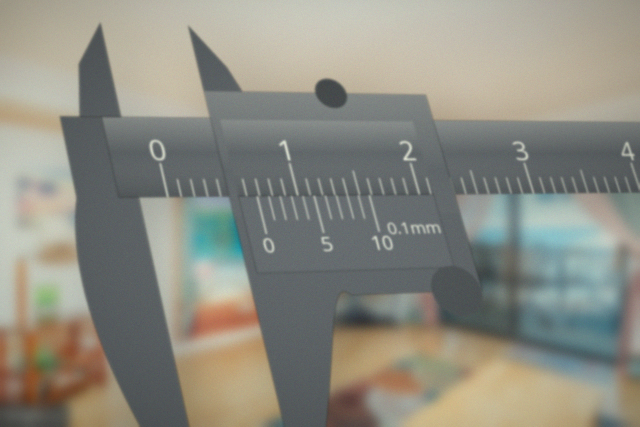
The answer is 6.8 mm
